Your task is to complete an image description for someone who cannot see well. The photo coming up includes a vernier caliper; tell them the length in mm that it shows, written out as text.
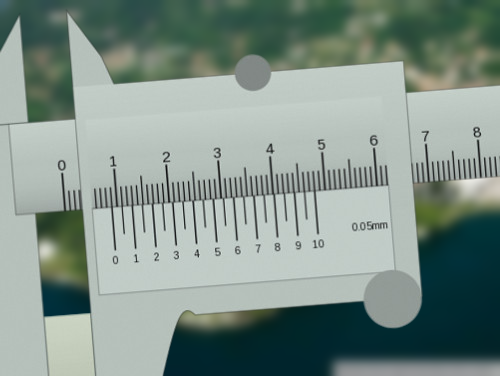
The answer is 9.0 mm
